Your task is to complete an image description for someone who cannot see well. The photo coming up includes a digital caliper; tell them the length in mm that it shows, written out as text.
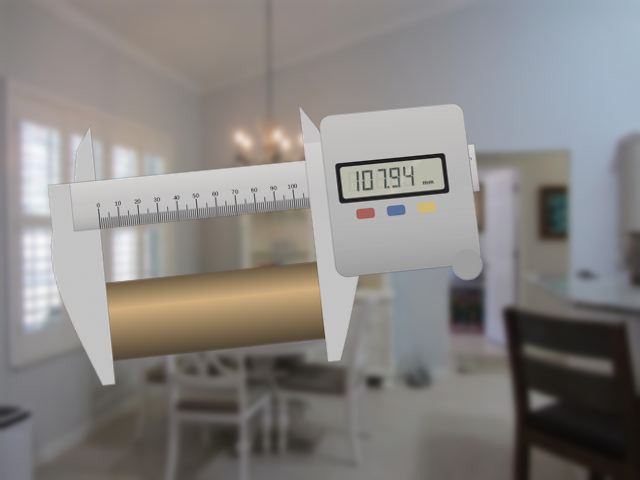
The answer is 107.94 mm
